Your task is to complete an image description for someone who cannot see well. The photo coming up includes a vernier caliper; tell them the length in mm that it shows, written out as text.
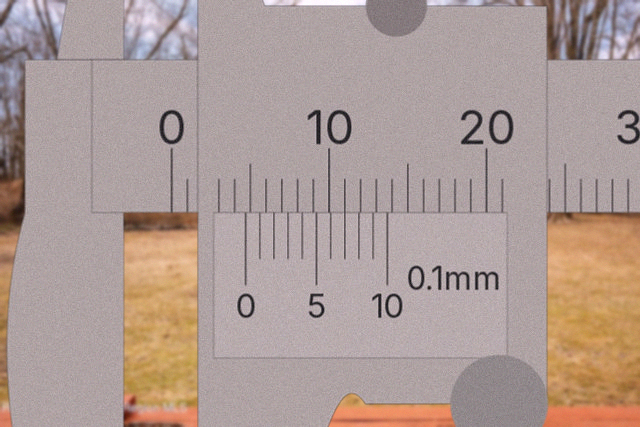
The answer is 4.7 mm
